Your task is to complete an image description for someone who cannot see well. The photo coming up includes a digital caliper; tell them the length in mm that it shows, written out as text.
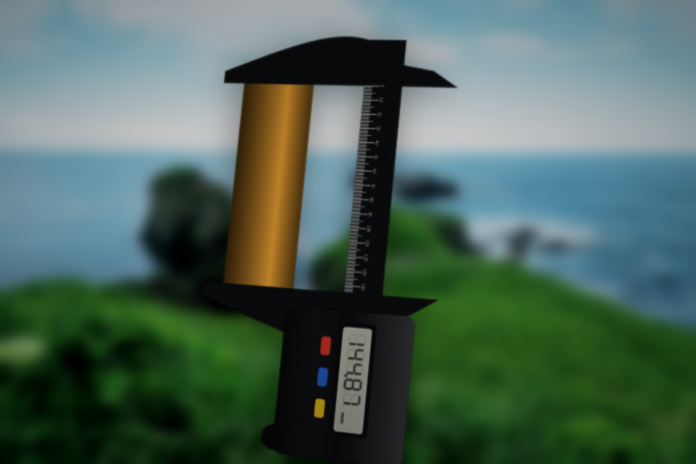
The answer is 144.87 mm
